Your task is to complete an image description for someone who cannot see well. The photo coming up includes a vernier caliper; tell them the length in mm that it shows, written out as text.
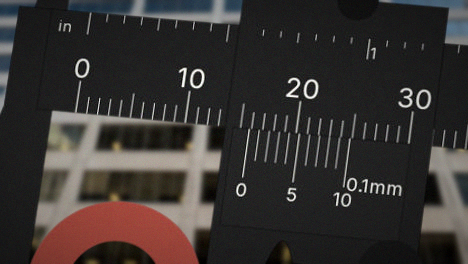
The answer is 15.8 mm
